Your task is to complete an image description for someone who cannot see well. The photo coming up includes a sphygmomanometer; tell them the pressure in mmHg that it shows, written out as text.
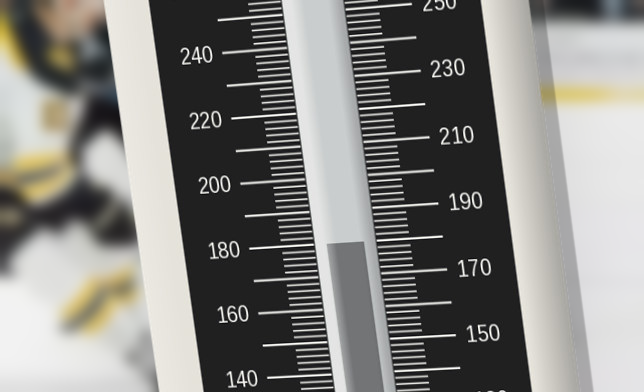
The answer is 180 mmHg
